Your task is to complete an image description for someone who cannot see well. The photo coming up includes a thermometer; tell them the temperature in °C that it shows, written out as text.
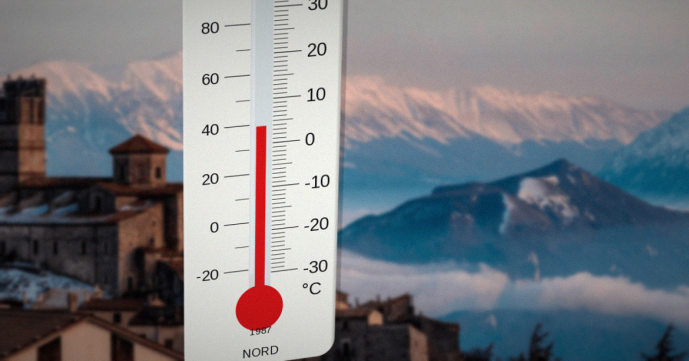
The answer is 4 °C
